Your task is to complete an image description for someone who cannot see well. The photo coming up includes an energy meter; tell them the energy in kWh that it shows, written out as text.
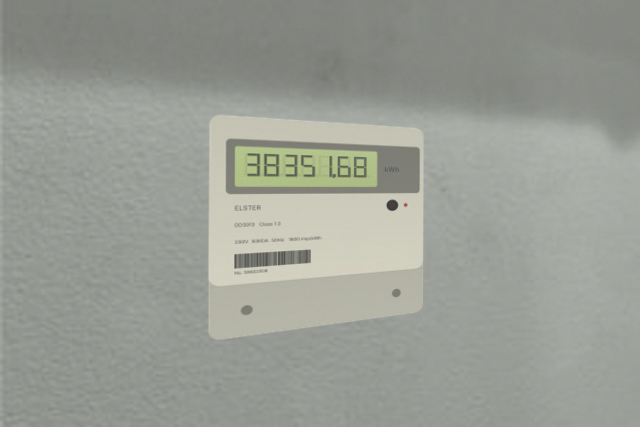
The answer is 38351.68 kWh
